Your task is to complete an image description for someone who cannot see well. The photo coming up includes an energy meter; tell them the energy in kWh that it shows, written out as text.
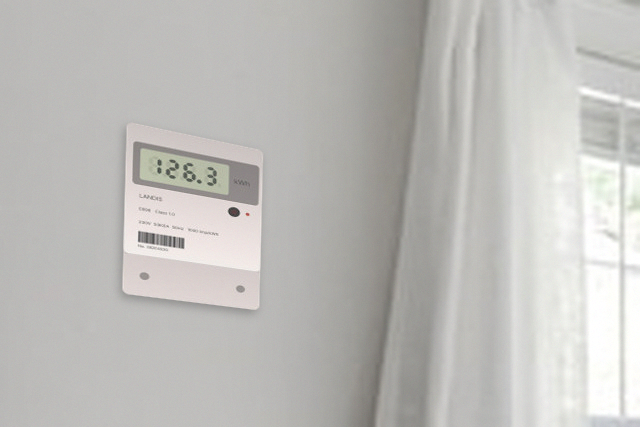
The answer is 126.3 kWh
